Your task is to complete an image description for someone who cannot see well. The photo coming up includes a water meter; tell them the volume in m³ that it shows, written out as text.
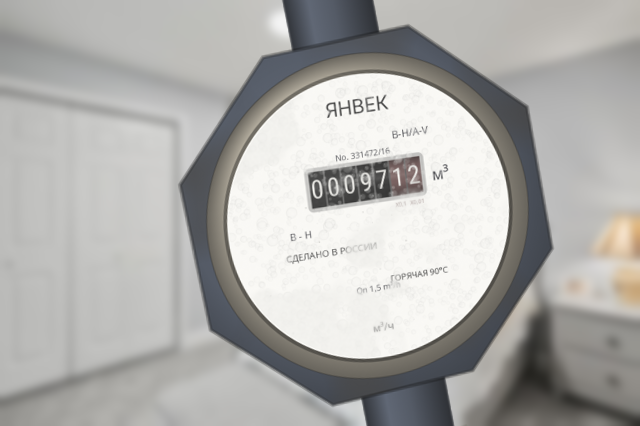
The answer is 97.12 m³
